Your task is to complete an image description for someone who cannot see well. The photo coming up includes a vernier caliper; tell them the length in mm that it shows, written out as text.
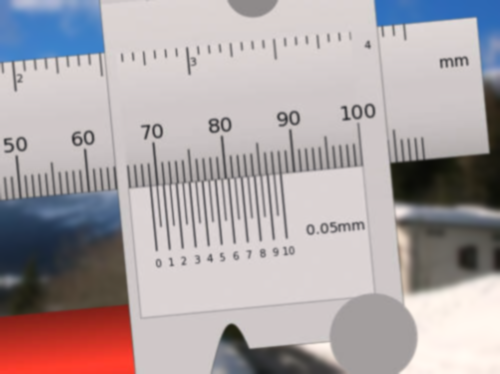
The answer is 69.0 mm
